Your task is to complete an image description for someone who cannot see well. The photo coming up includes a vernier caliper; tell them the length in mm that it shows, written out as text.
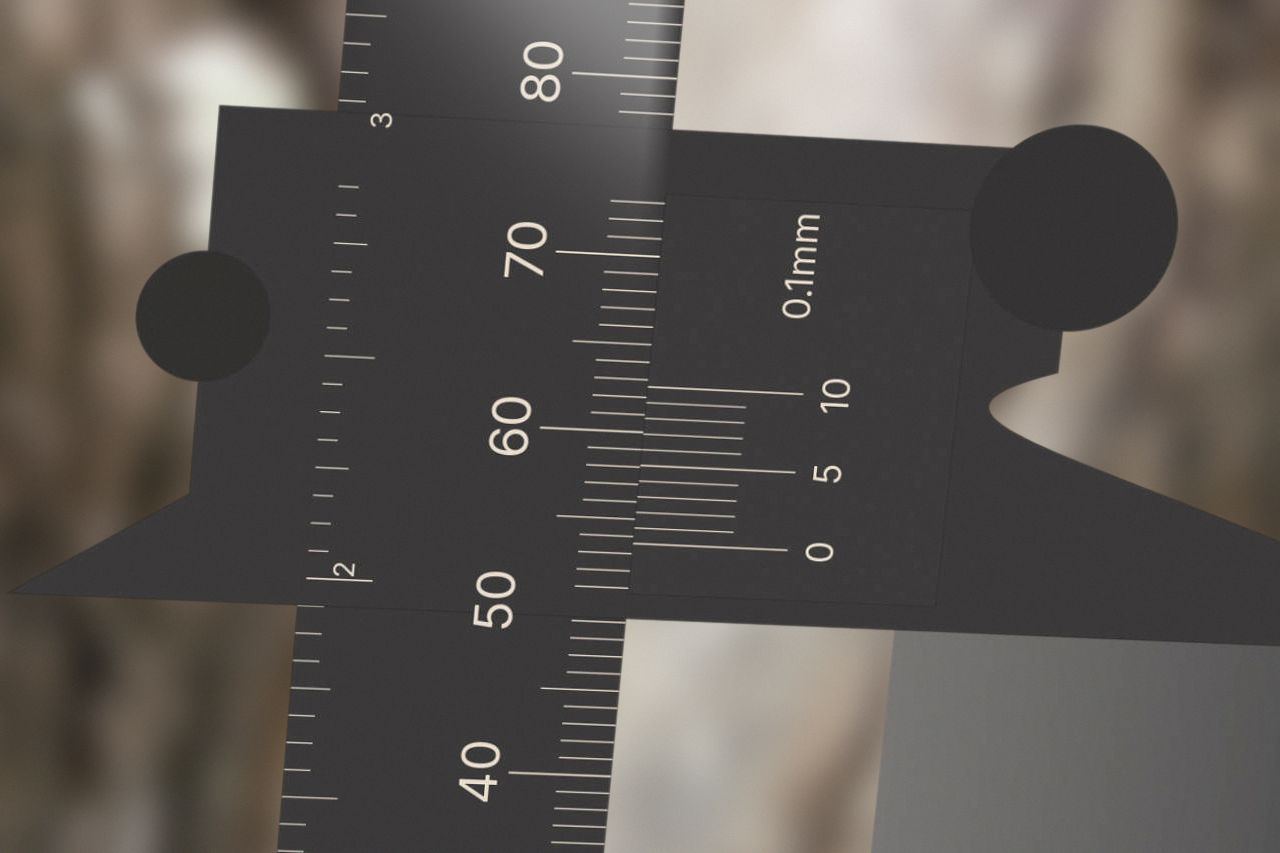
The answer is 53.6 mm
